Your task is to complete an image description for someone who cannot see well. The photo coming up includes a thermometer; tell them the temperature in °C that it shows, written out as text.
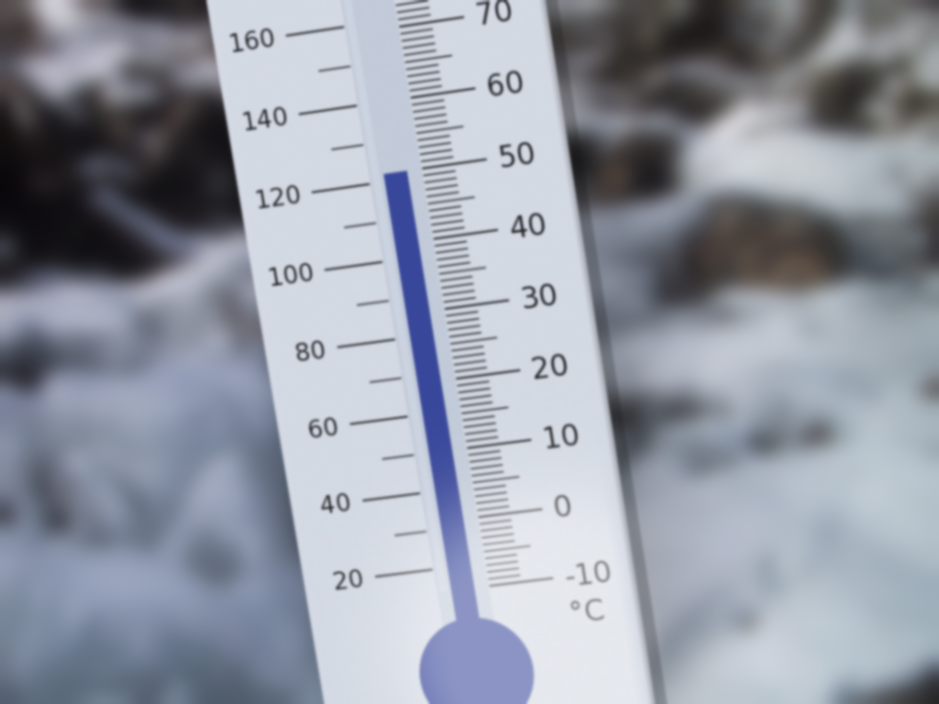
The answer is 50 °C
